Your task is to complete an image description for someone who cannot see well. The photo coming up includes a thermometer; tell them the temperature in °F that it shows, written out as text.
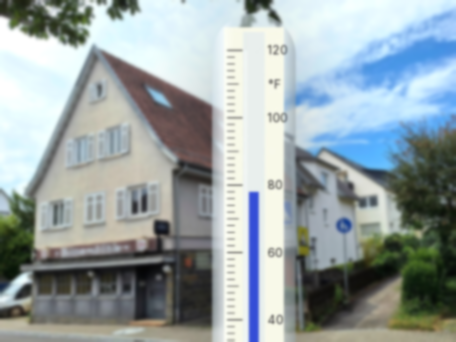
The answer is 78 °F
